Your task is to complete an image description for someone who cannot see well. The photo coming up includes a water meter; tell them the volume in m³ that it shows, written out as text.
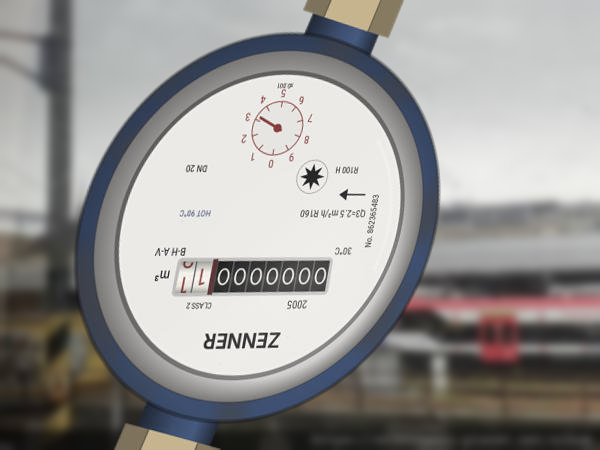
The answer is 0.113 m³
